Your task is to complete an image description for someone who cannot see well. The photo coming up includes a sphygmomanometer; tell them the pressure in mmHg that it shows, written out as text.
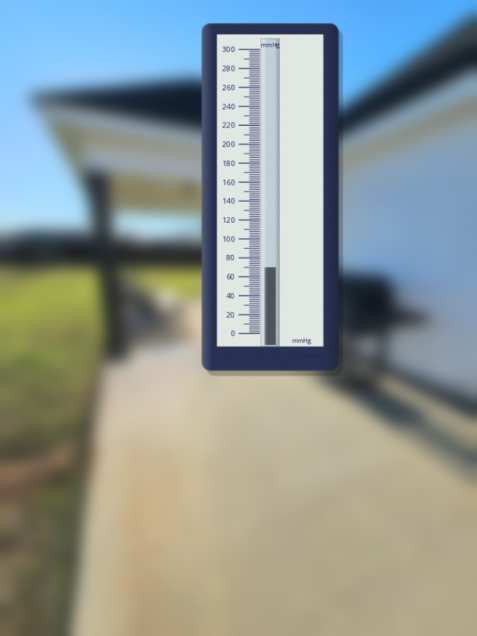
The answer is 70 mmHg
